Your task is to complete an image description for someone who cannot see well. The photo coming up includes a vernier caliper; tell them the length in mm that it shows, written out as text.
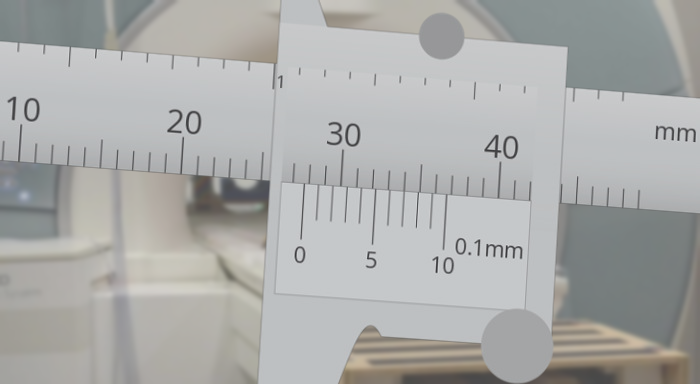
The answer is 27.7 mm
